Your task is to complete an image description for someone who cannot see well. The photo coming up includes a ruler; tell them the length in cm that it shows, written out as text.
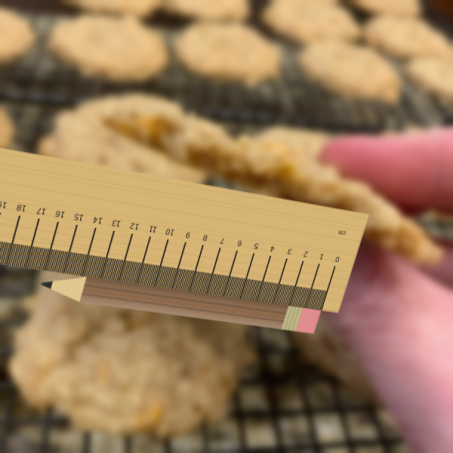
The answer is 16 cm
